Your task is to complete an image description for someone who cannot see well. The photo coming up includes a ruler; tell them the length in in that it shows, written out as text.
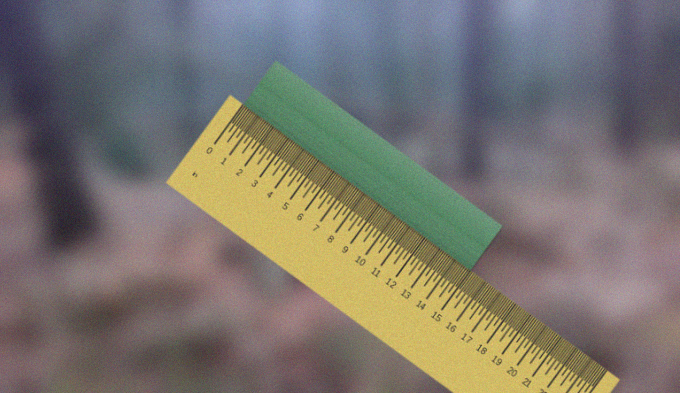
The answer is 15 in
